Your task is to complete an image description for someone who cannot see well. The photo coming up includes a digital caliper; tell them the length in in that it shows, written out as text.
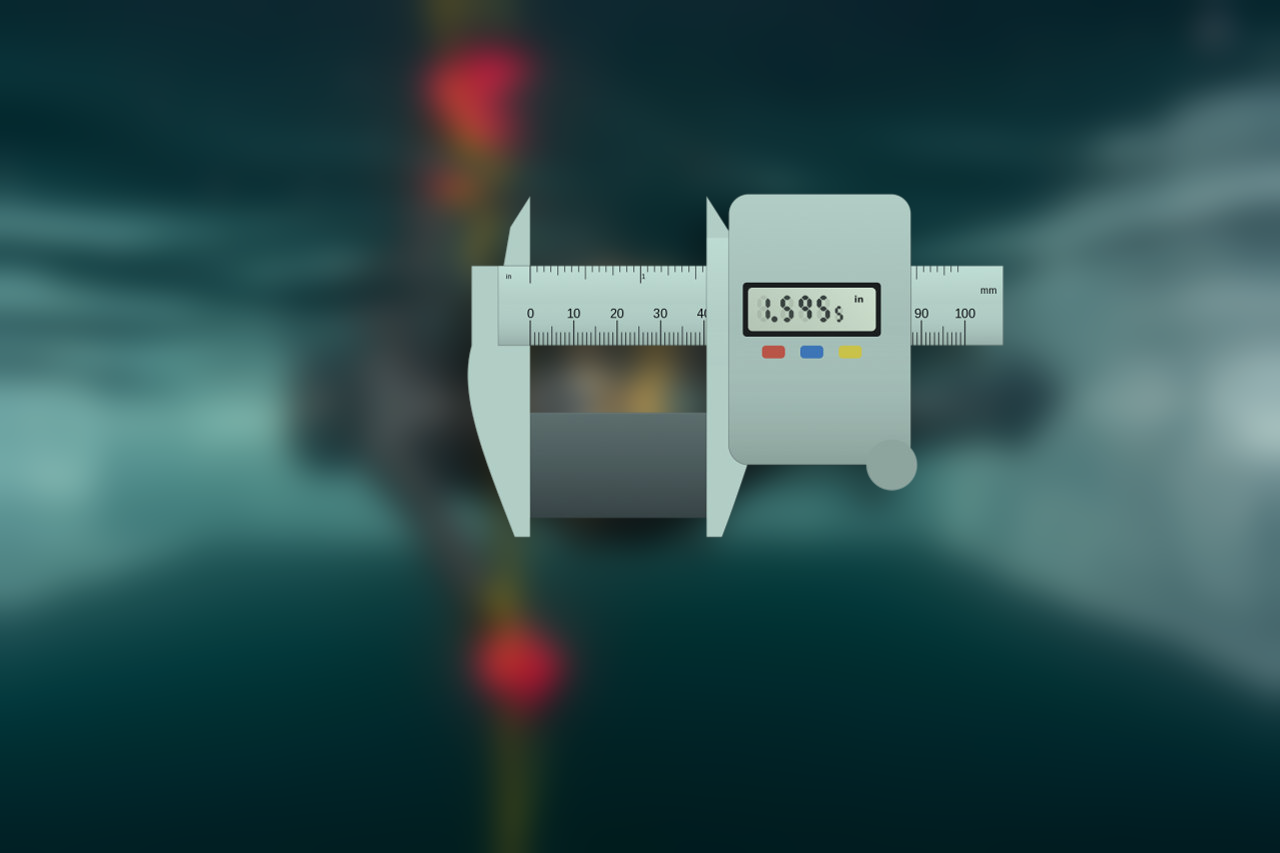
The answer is 1.5955 in
